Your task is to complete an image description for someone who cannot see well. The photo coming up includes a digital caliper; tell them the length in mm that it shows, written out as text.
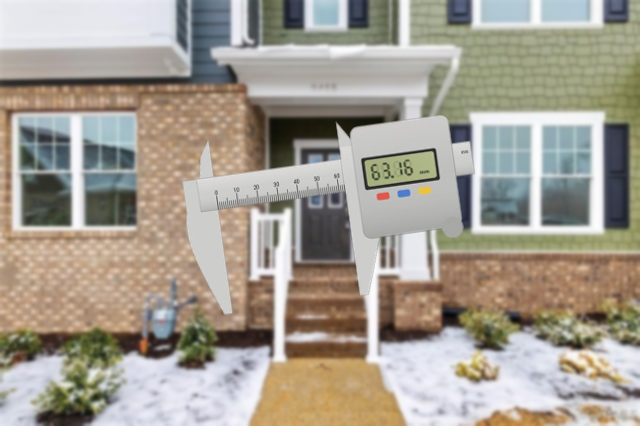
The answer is 63.16 mm
